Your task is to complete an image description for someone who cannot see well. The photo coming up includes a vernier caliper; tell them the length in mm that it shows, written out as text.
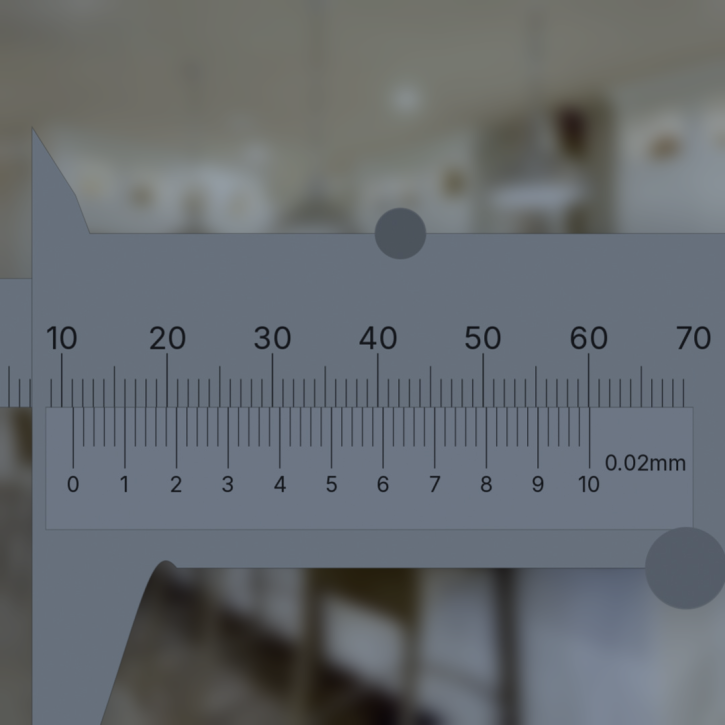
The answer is 11.1 mm
